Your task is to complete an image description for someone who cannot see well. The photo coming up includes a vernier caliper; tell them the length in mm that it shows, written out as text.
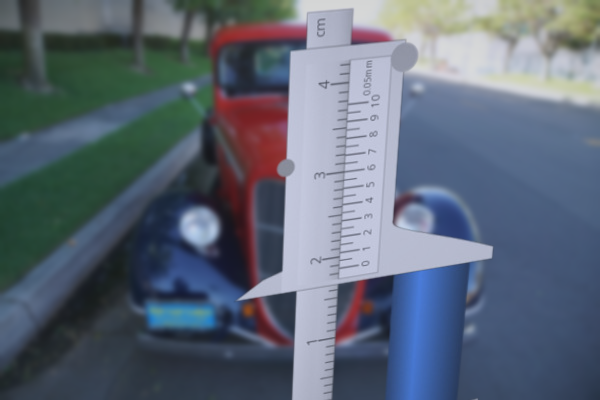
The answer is 18.6 mm
